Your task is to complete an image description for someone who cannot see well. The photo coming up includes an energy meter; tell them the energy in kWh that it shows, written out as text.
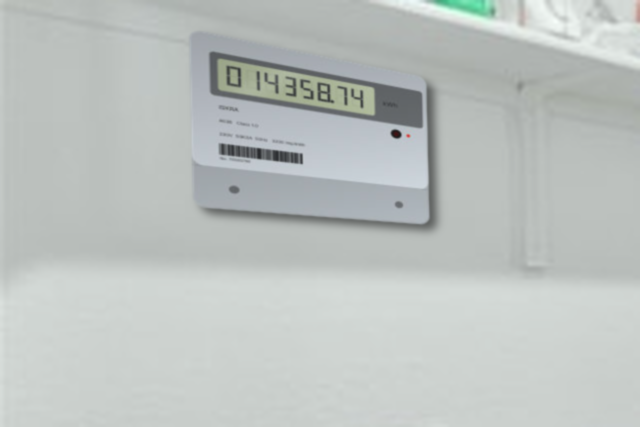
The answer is 14358.74 kWh
